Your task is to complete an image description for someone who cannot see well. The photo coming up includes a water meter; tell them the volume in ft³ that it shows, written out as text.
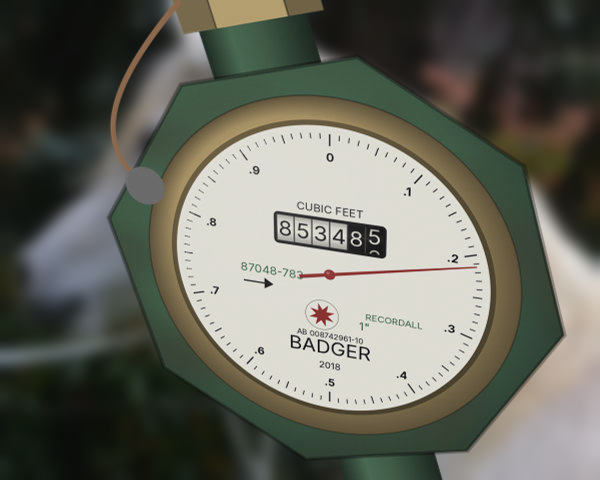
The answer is 853485.21 ft³
